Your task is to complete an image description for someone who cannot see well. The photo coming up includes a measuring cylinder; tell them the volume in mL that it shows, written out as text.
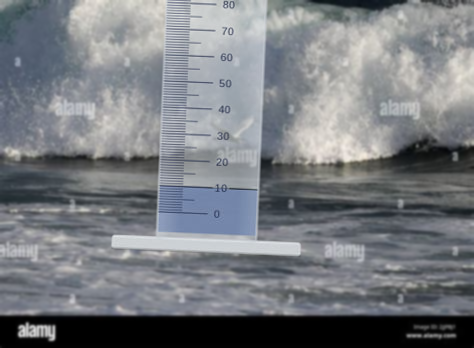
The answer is 10 mL
